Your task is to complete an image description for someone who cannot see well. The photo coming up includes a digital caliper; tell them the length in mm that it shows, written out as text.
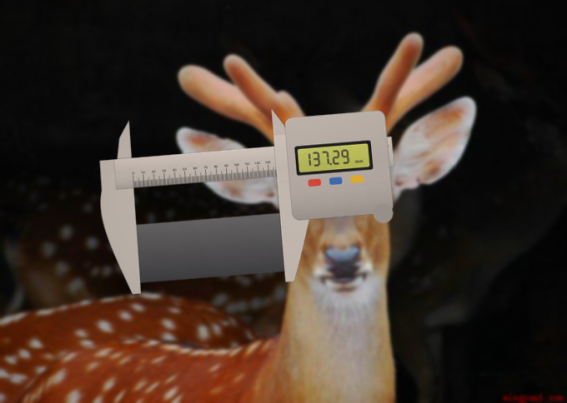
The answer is 137.29 mm
